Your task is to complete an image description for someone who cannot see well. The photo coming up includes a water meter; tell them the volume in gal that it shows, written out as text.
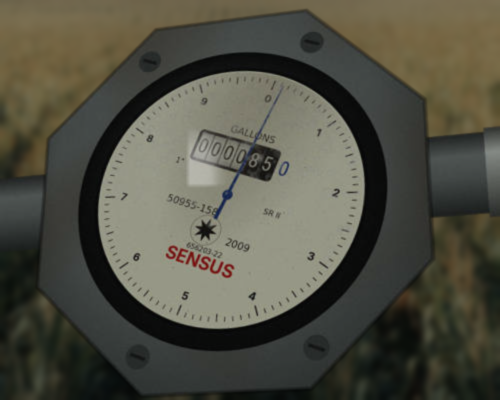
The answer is 850.1 gal
